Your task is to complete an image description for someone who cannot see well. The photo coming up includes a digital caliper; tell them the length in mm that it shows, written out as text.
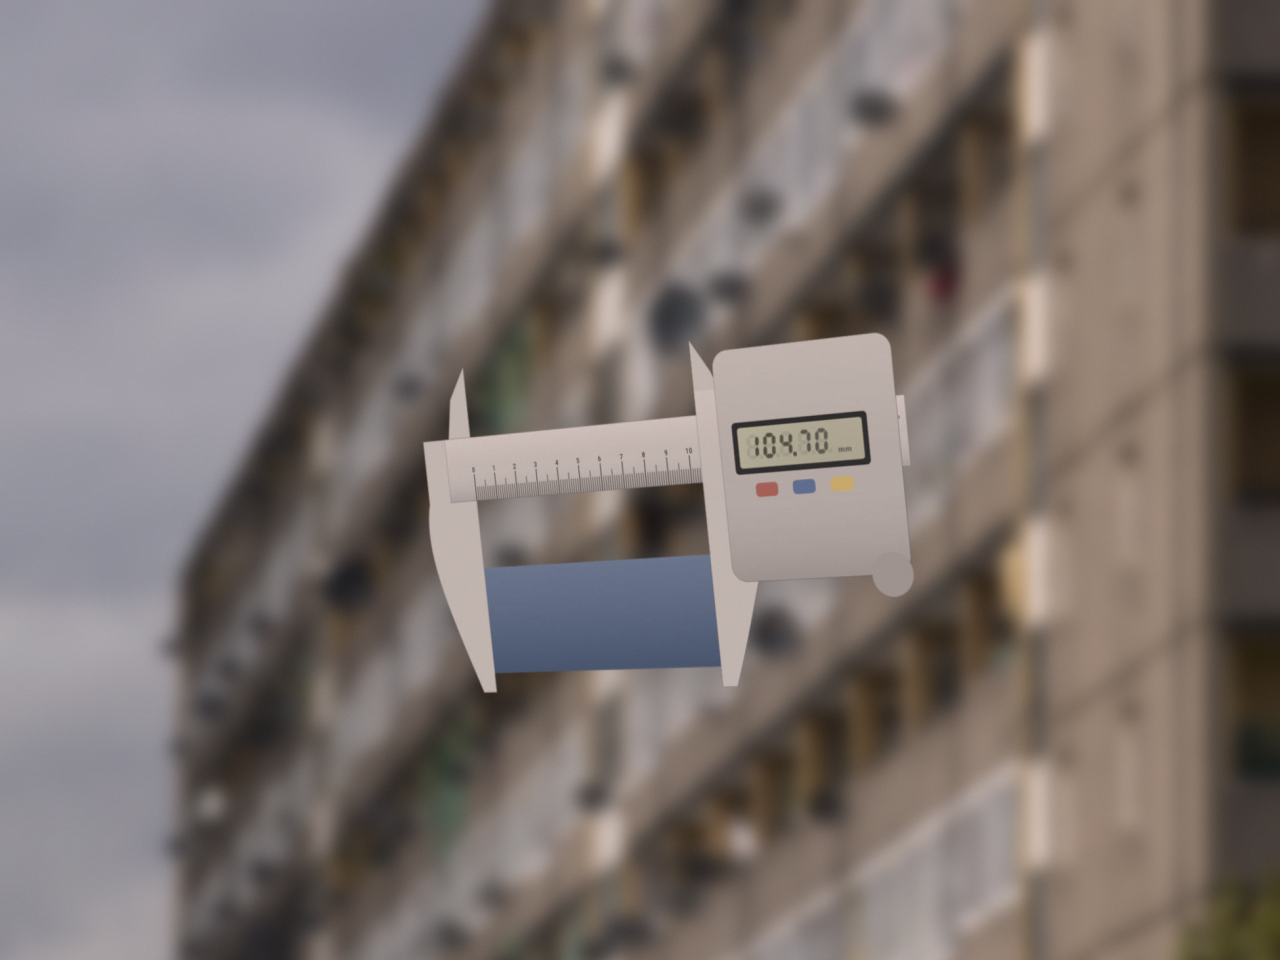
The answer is 104.70 mm
